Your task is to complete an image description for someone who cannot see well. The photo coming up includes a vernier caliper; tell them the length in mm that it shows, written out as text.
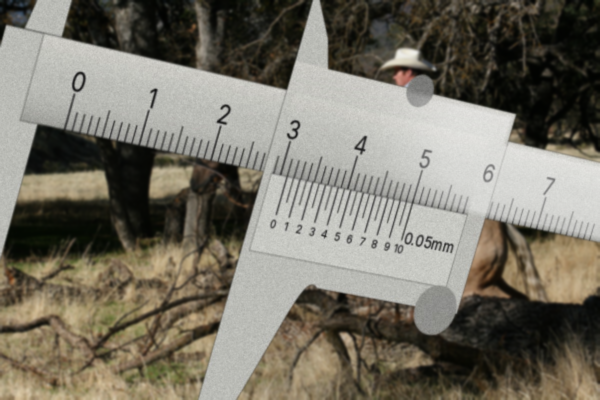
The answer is 31.0 mm
